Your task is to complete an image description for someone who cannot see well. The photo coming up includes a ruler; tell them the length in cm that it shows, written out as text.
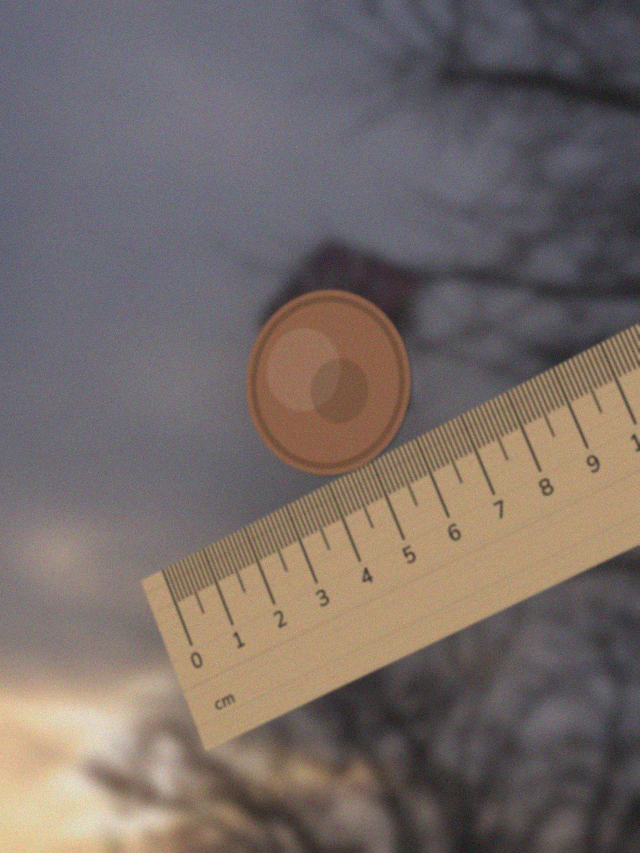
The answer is 3.5 cm
